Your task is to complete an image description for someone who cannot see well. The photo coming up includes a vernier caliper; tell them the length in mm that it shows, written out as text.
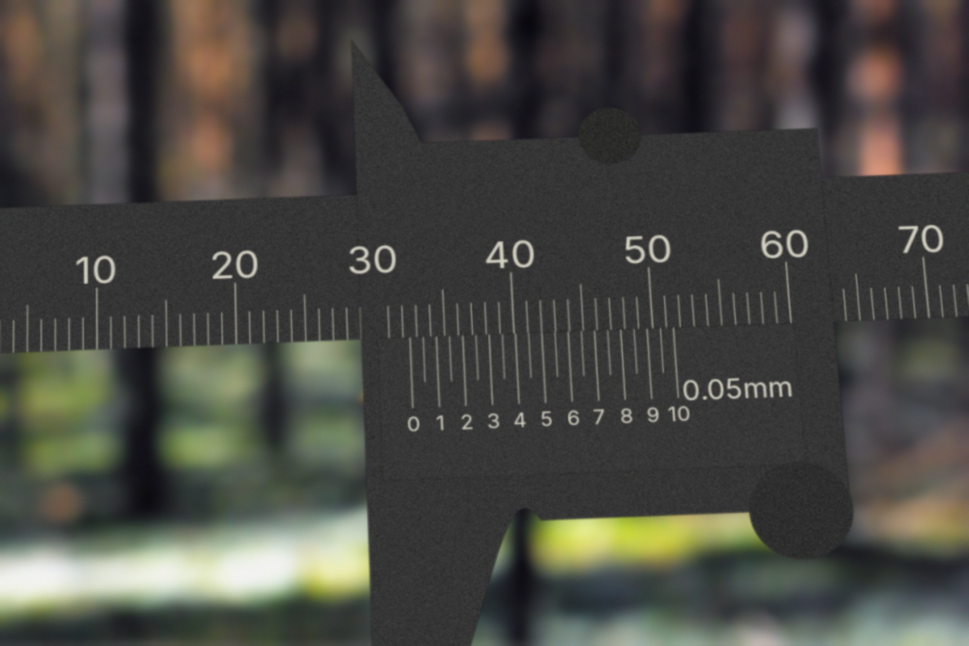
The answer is 32.5 mm
